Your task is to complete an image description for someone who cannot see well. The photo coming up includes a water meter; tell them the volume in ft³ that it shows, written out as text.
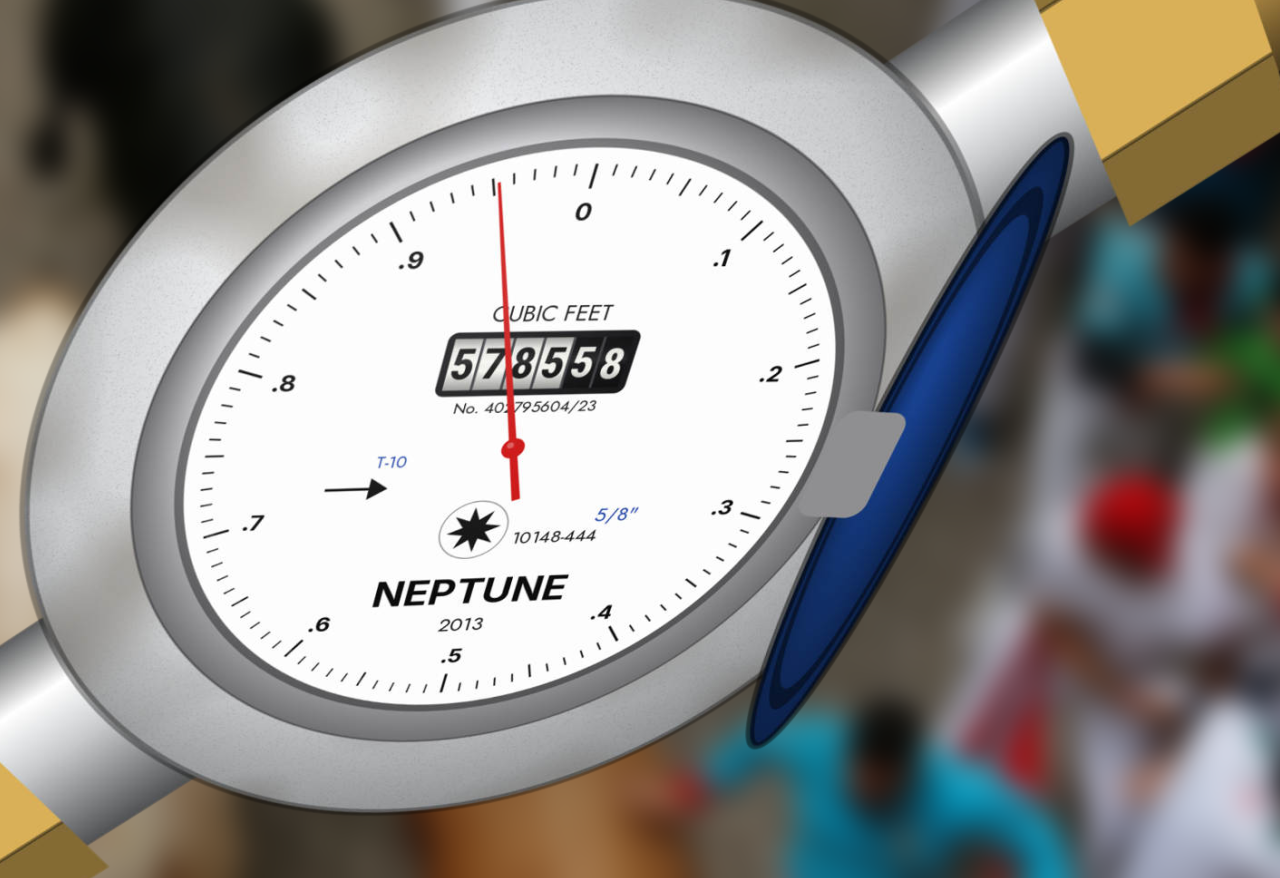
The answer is 578557.95 ft³
